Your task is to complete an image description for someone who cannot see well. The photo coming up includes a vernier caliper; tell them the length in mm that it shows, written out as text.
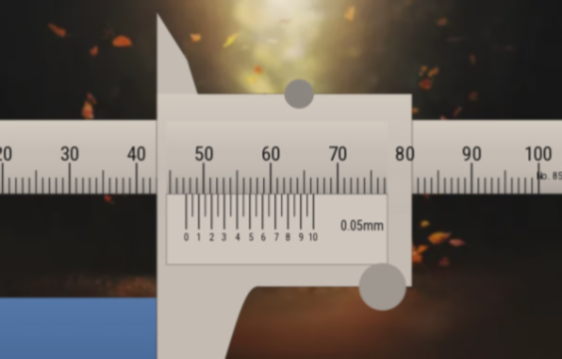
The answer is 47.4 mm
